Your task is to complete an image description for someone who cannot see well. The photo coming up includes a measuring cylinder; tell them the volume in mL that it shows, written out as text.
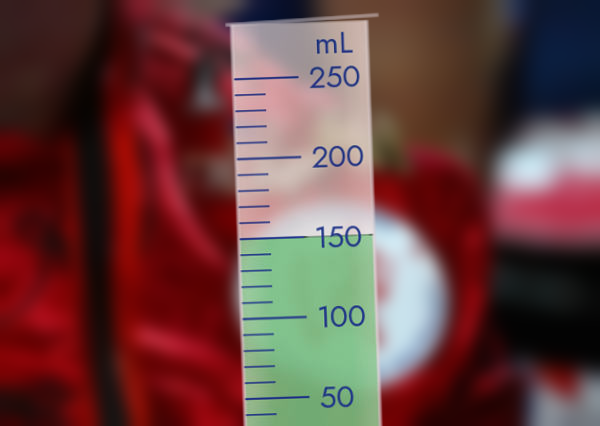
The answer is 150 mL
